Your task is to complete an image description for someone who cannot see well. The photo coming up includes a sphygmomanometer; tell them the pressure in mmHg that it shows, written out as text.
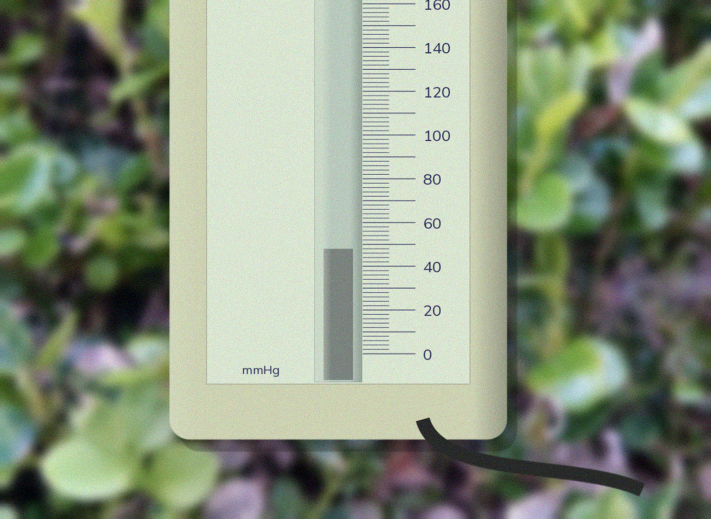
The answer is 48 mmHg
